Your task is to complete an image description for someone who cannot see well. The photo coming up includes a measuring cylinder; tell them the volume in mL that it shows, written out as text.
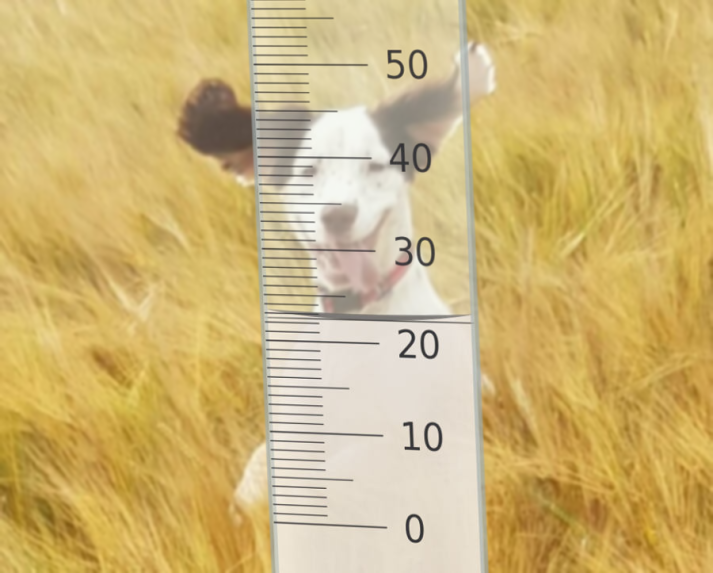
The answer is 22.5 mL
